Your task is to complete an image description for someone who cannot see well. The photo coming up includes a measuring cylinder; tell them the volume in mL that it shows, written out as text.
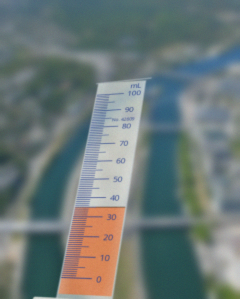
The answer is 35 mL
